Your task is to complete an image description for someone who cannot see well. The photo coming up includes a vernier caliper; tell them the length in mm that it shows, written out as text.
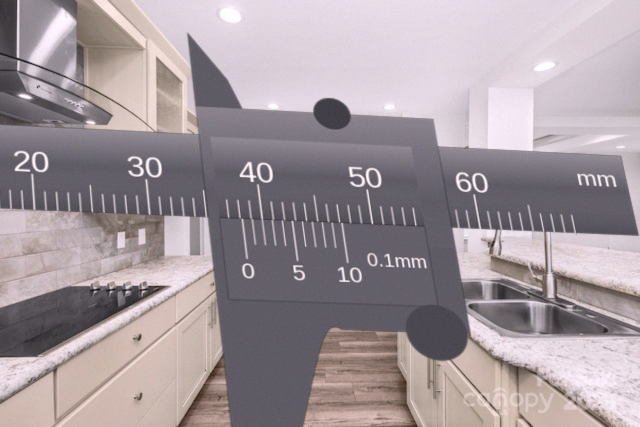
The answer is 38.2 mm
